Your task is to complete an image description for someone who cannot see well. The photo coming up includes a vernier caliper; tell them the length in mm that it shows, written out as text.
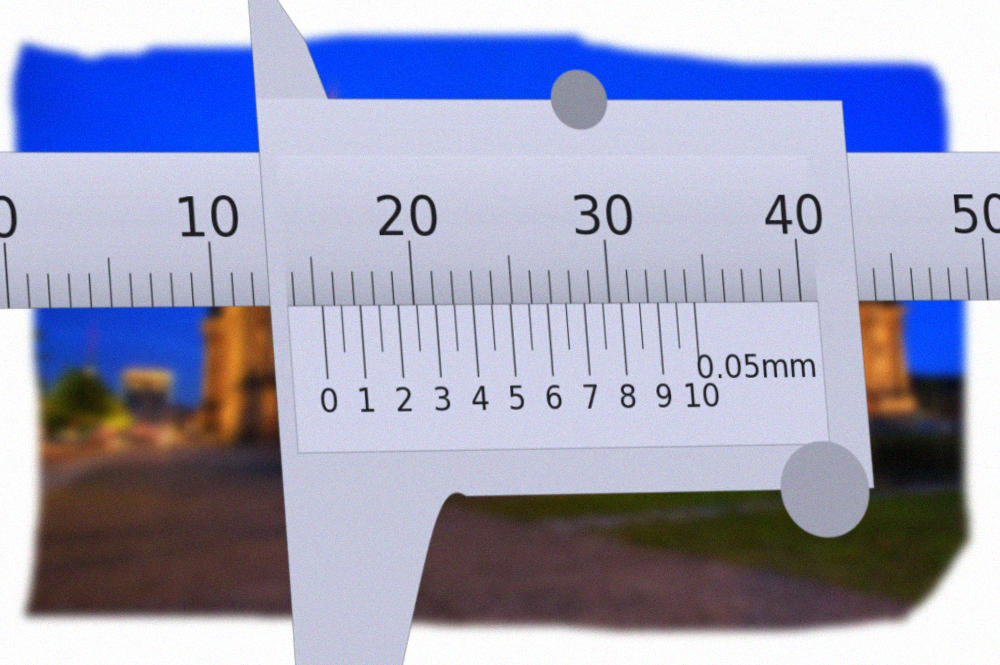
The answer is 15.4 mm
